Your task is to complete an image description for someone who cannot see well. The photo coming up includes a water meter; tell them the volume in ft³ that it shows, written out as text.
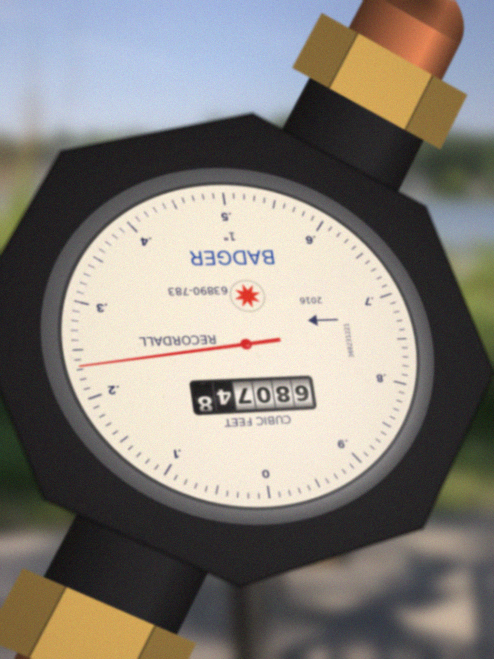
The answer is 680748.23 ft³
